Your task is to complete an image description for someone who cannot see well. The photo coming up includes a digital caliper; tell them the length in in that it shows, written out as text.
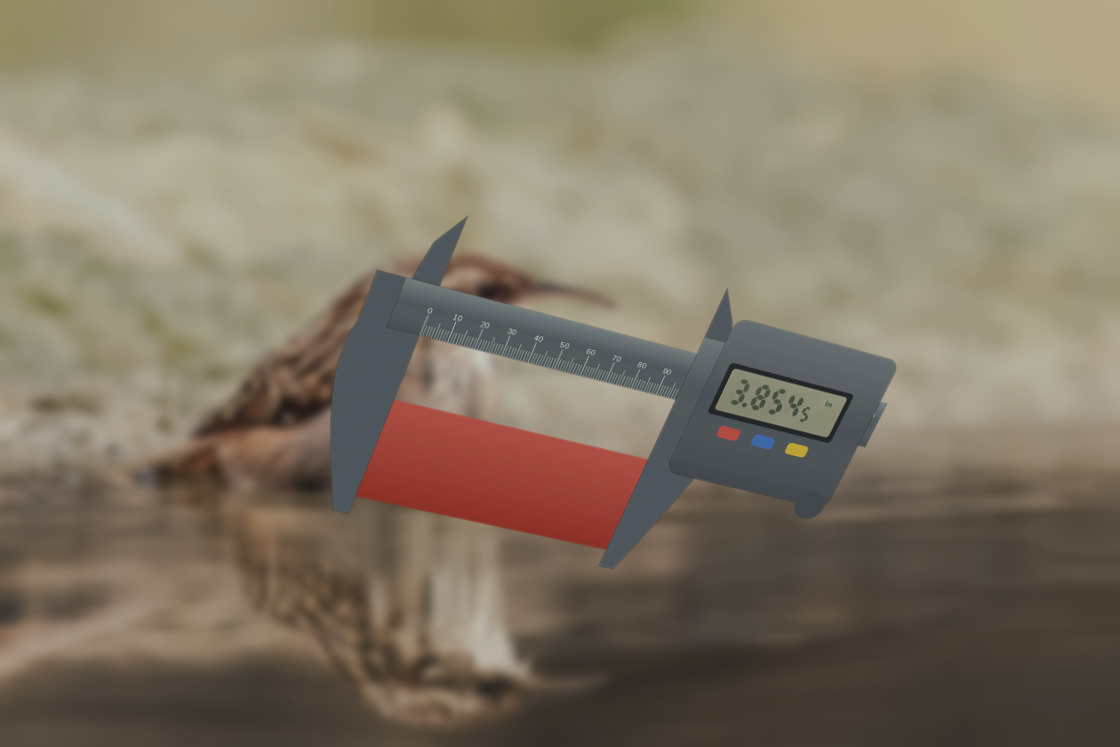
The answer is 3.8545 in
